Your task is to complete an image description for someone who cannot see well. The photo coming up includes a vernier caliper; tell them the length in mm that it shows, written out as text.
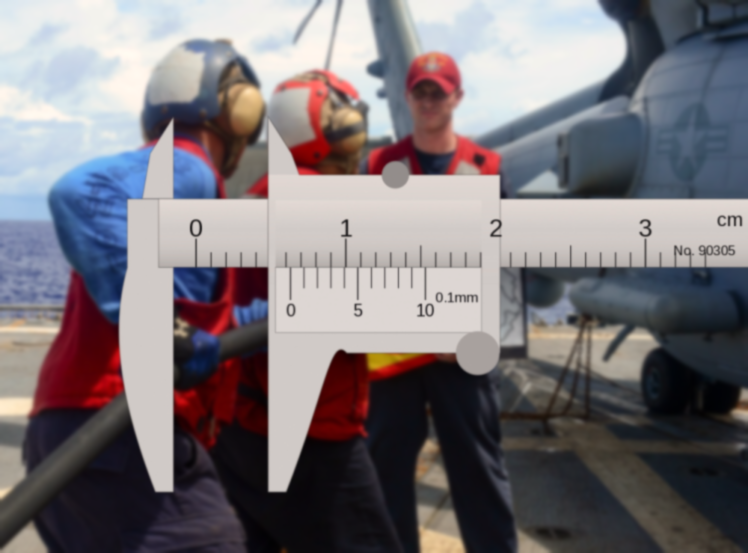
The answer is 6.3 mm
